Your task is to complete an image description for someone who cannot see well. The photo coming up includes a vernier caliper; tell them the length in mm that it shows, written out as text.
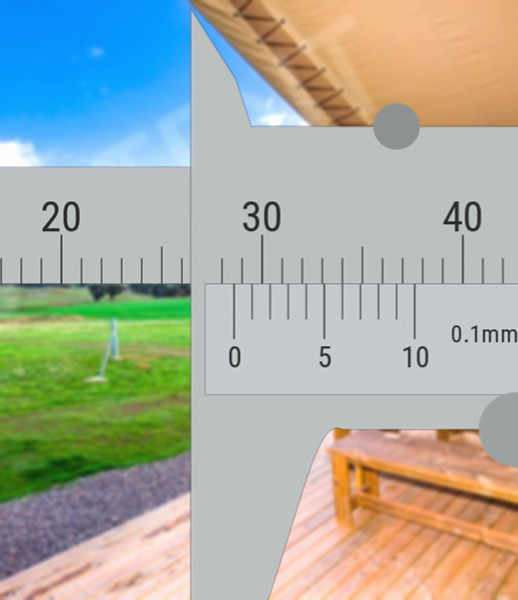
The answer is 28.6 mm
